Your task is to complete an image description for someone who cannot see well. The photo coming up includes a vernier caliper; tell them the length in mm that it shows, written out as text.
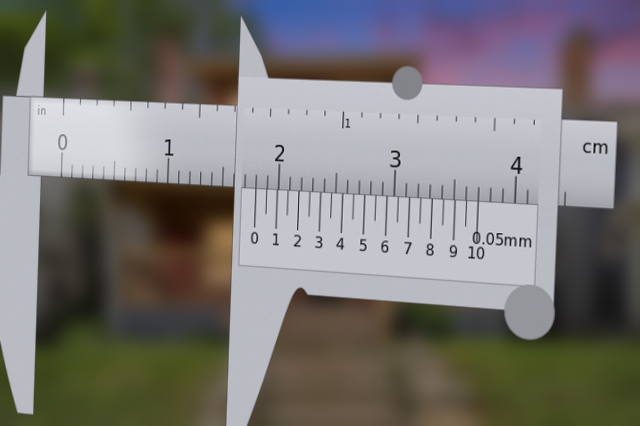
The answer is 18.0 mm
